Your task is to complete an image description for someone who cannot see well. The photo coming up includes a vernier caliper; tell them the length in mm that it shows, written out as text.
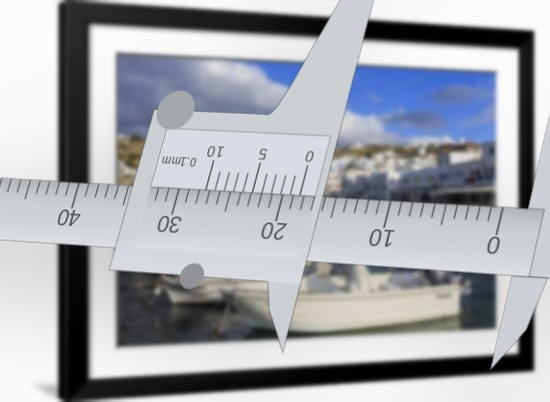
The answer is 18.4 mm
